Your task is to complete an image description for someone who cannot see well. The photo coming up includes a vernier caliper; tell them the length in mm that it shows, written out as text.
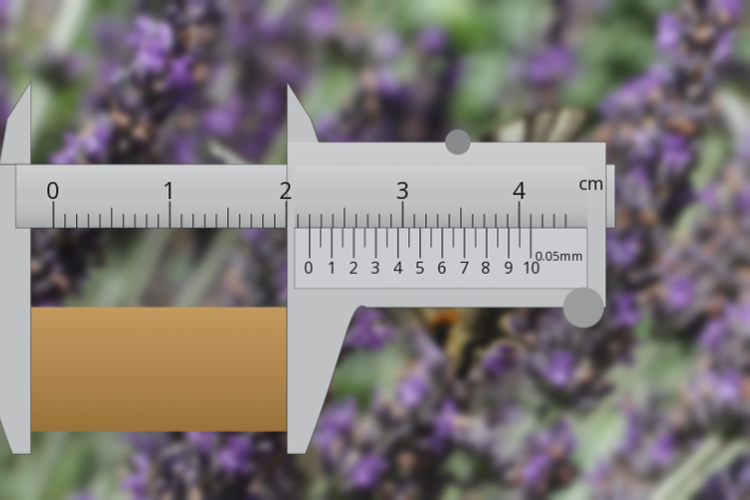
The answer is 22.0 mm
